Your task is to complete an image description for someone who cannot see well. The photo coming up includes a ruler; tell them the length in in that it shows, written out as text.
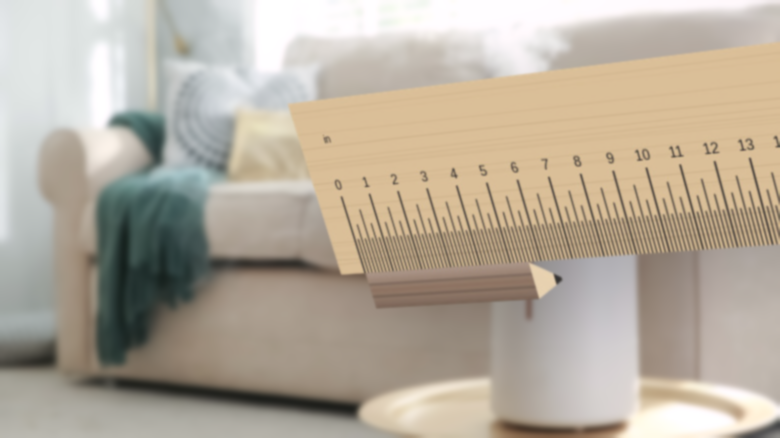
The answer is 6.5 in
